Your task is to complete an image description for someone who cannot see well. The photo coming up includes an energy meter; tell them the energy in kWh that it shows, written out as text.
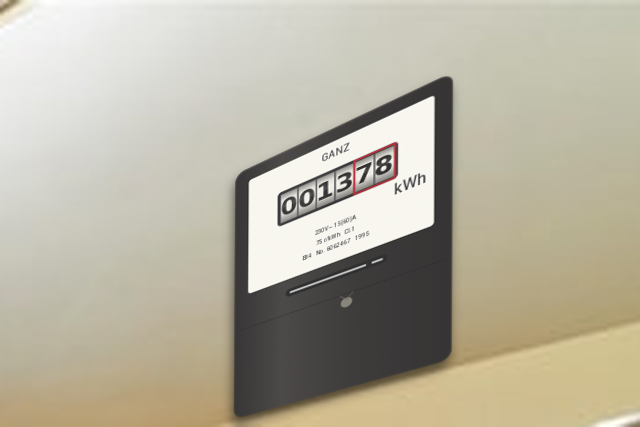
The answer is 13.78 kWh
